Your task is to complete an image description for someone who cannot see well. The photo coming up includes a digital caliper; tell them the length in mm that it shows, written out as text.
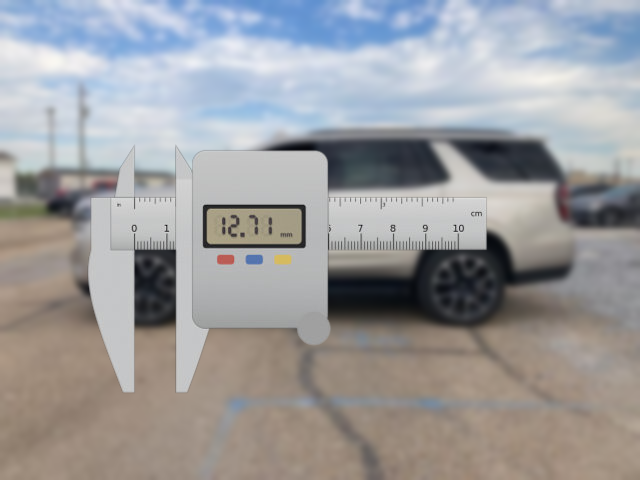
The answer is 12.71 mm
